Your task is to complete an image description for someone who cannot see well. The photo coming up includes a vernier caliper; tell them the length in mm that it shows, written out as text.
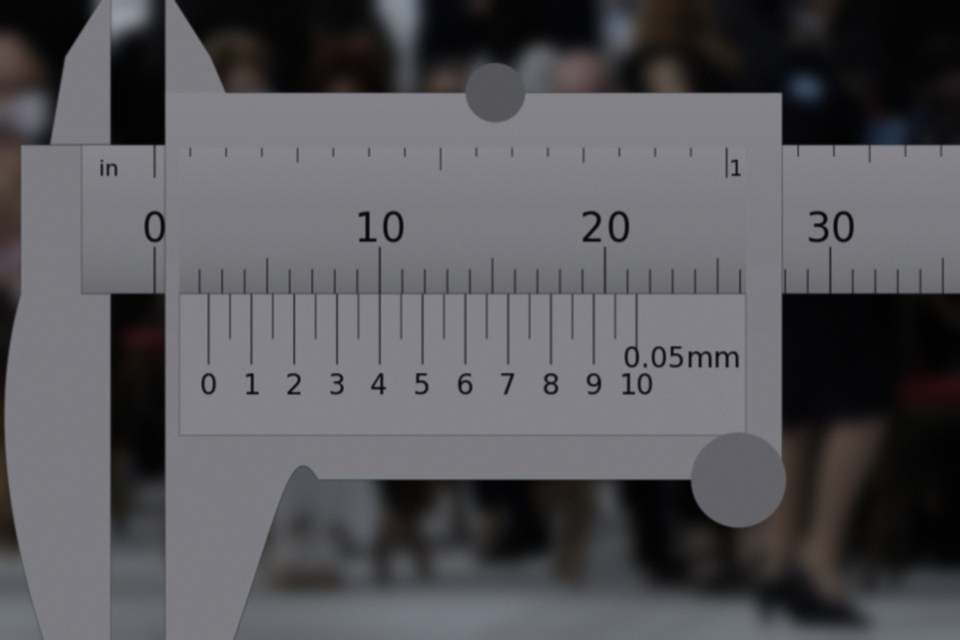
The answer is 2.4 mm
